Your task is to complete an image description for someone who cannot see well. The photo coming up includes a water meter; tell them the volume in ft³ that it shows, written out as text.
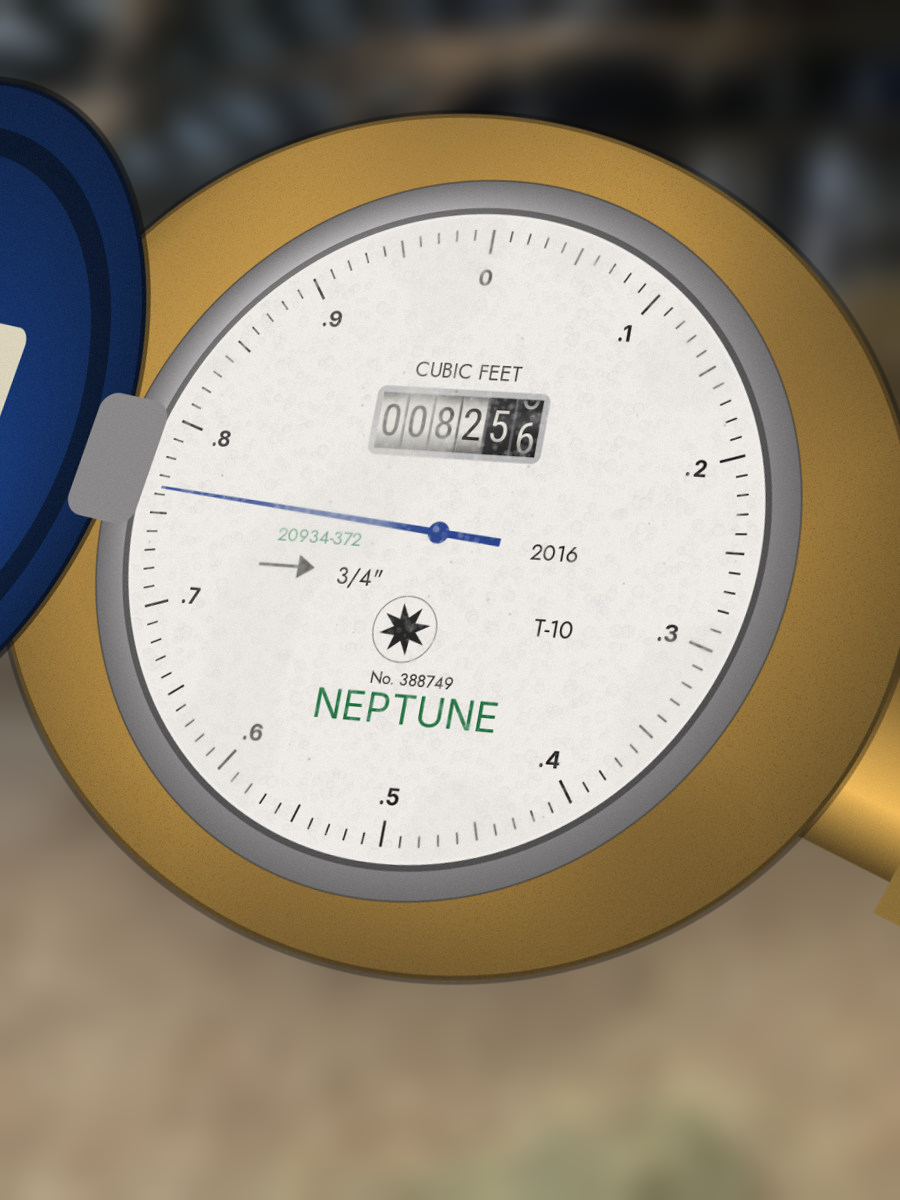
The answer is 8255.76 ft³
